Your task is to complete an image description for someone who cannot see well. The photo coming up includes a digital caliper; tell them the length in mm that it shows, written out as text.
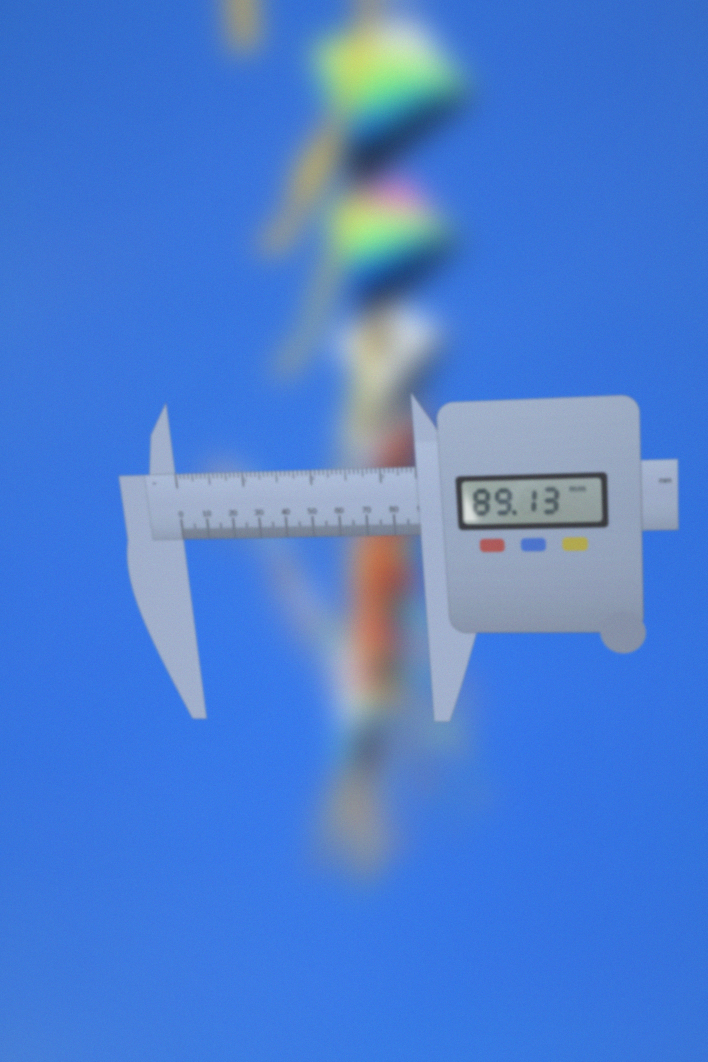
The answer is 89.13 mm
